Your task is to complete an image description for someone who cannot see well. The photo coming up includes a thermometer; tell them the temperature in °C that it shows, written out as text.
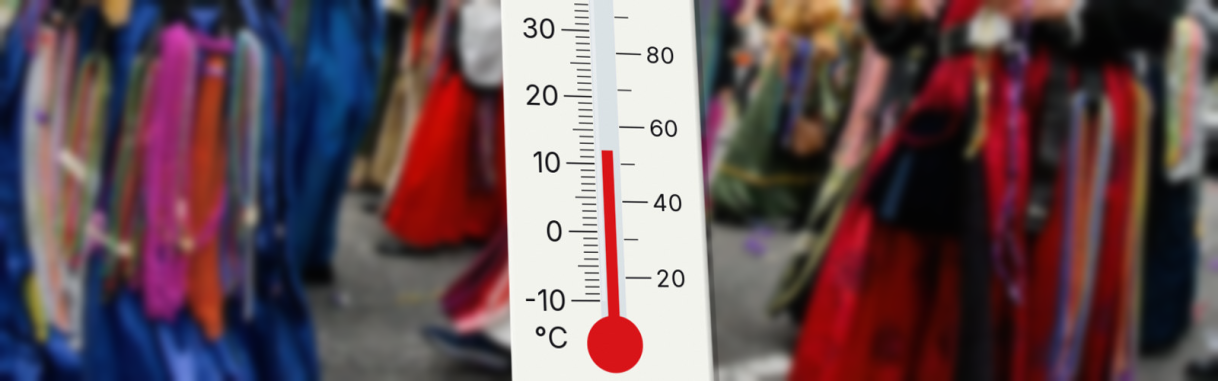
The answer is 12 °C
